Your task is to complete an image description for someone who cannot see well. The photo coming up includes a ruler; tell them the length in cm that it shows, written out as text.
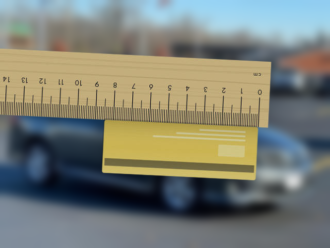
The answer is 8.5 cm
